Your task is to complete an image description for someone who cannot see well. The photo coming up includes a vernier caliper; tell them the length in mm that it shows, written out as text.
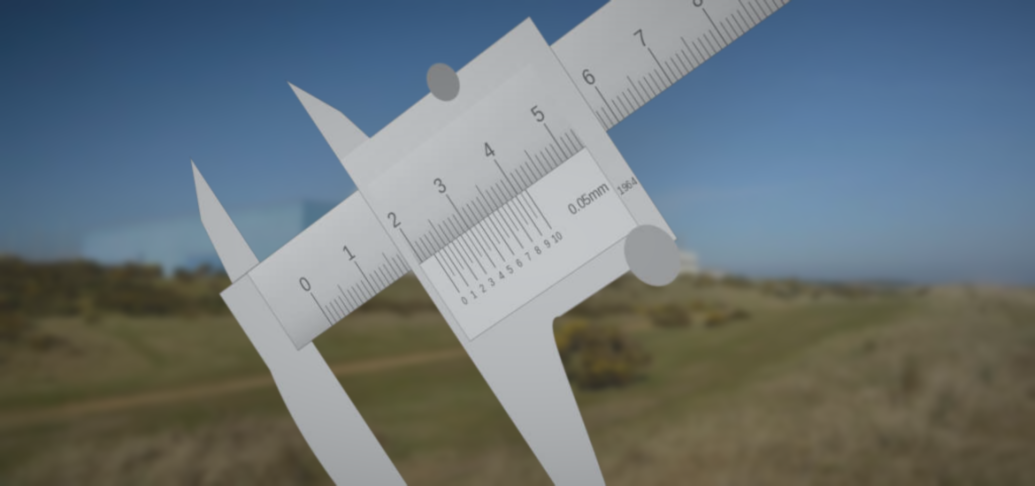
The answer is 22.5 mm
